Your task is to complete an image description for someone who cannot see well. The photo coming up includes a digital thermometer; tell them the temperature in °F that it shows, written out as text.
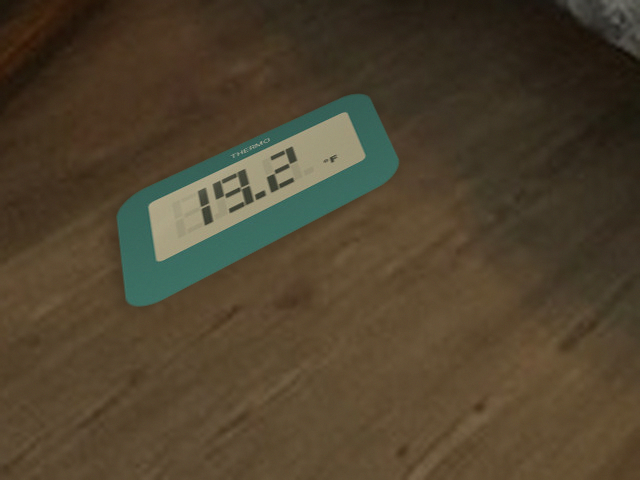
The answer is 19.2 °F
